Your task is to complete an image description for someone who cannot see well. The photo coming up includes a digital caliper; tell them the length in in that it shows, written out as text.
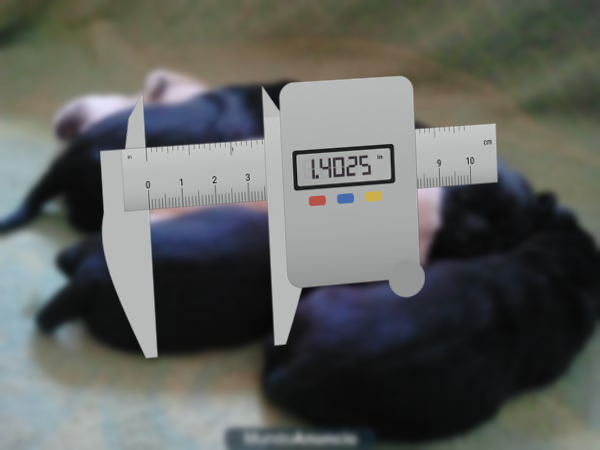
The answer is 1.4025 in
